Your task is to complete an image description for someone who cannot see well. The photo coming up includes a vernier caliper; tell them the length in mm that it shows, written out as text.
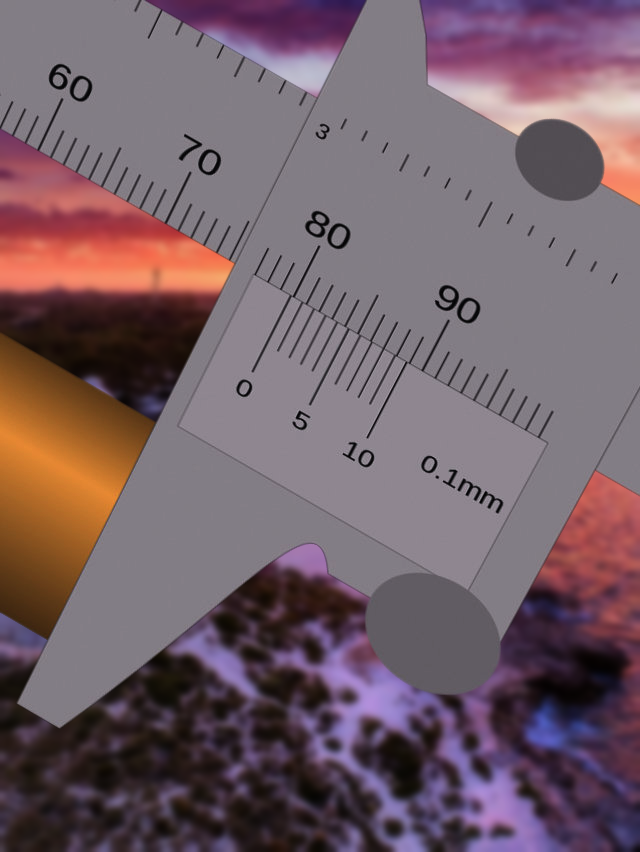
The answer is 79.8 mm
